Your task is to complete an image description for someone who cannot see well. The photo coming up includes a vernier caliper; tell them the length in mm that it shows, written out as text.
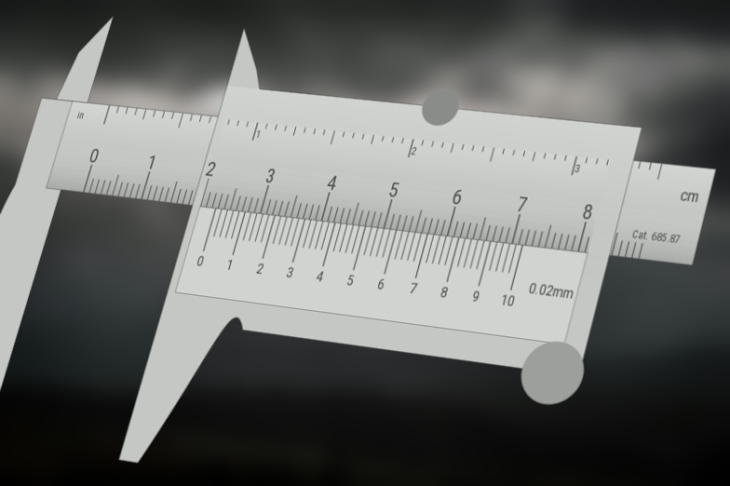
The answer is 22.6 mm
